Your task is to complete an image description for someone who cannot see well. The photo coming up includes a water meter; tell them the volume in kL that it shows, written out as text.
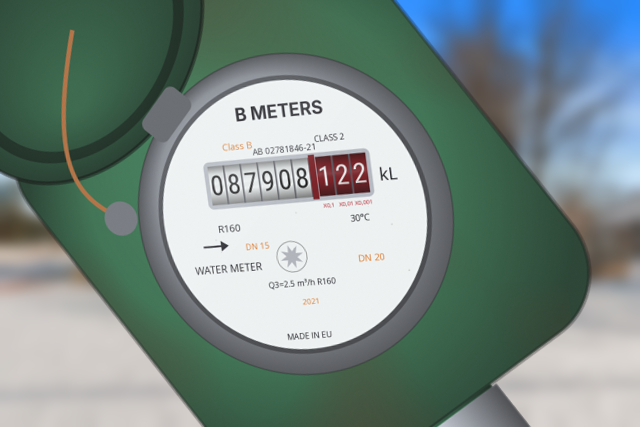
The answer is 87908.122 kL
